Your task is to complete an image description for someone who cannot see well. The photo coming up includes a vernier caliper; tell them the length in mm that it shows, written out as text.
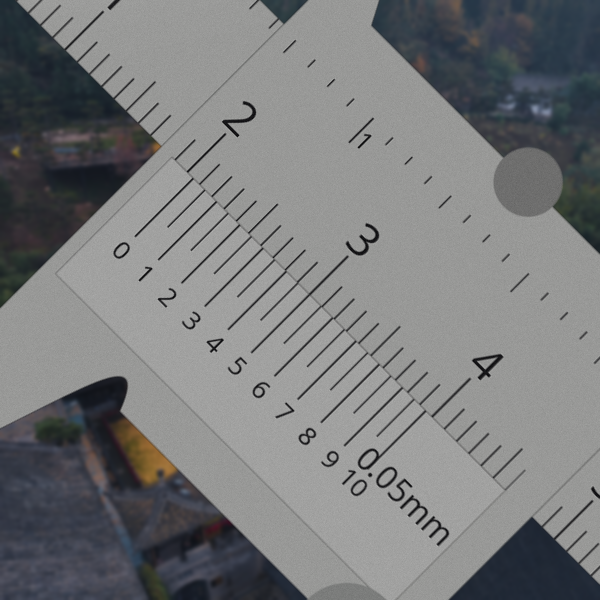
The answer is 20.5 mm
